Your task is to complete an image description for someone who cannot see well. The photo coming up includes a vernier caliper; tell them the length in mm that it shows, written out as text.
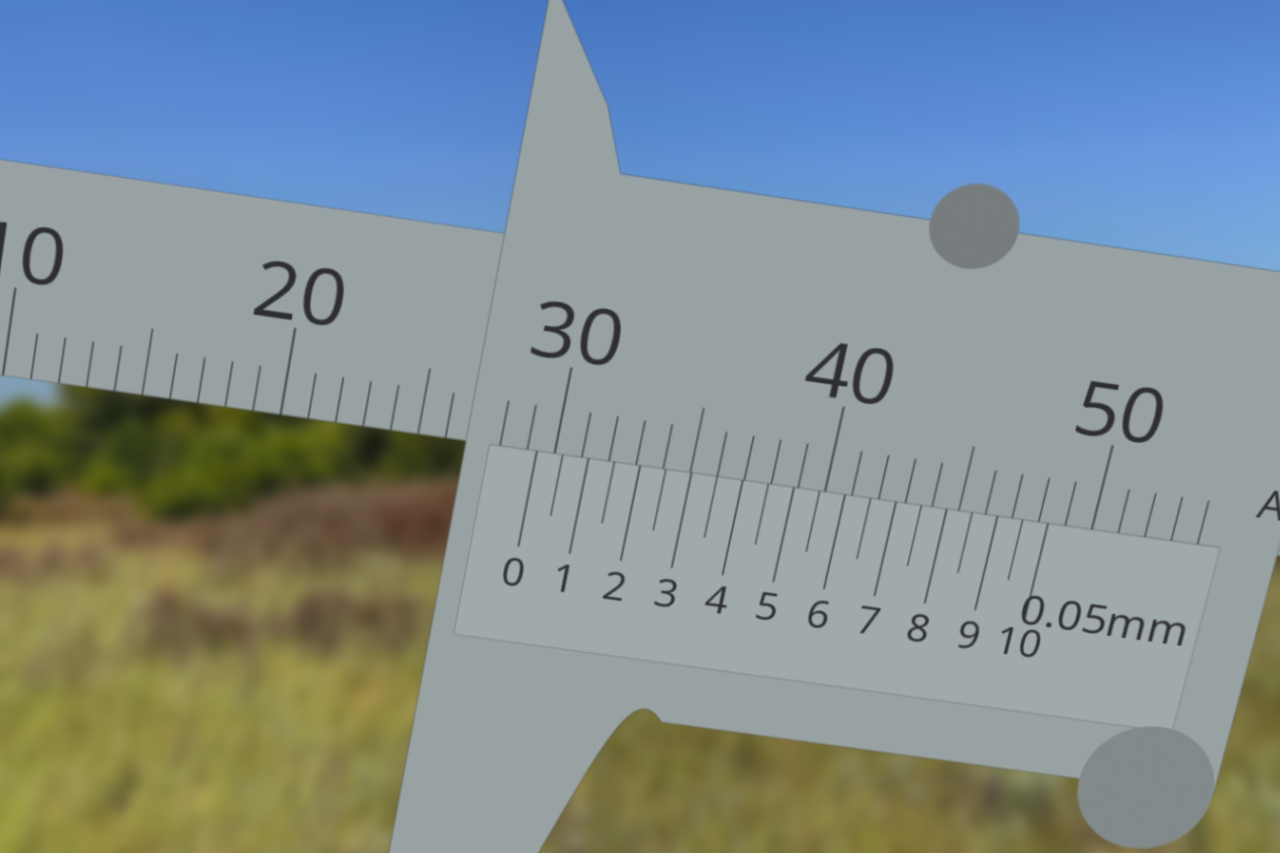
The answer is 29.35 mm
